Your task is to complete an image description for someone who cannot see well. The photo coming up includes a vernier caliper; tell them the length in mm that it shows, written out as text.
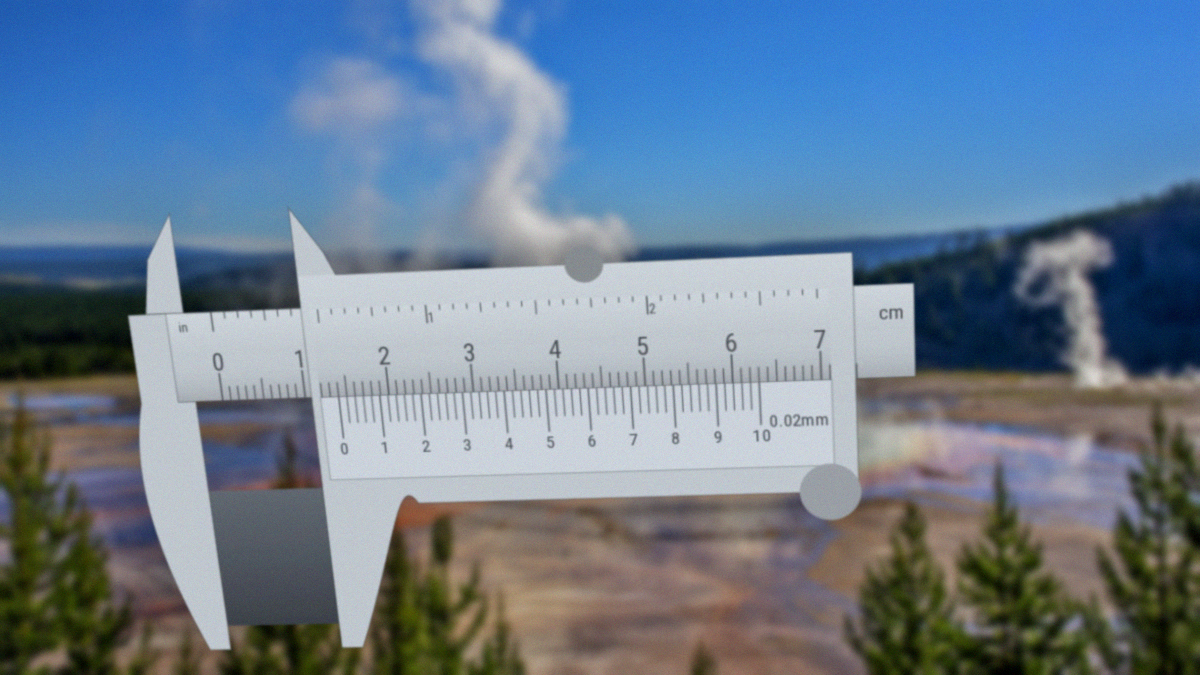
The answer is 14.0 mm
